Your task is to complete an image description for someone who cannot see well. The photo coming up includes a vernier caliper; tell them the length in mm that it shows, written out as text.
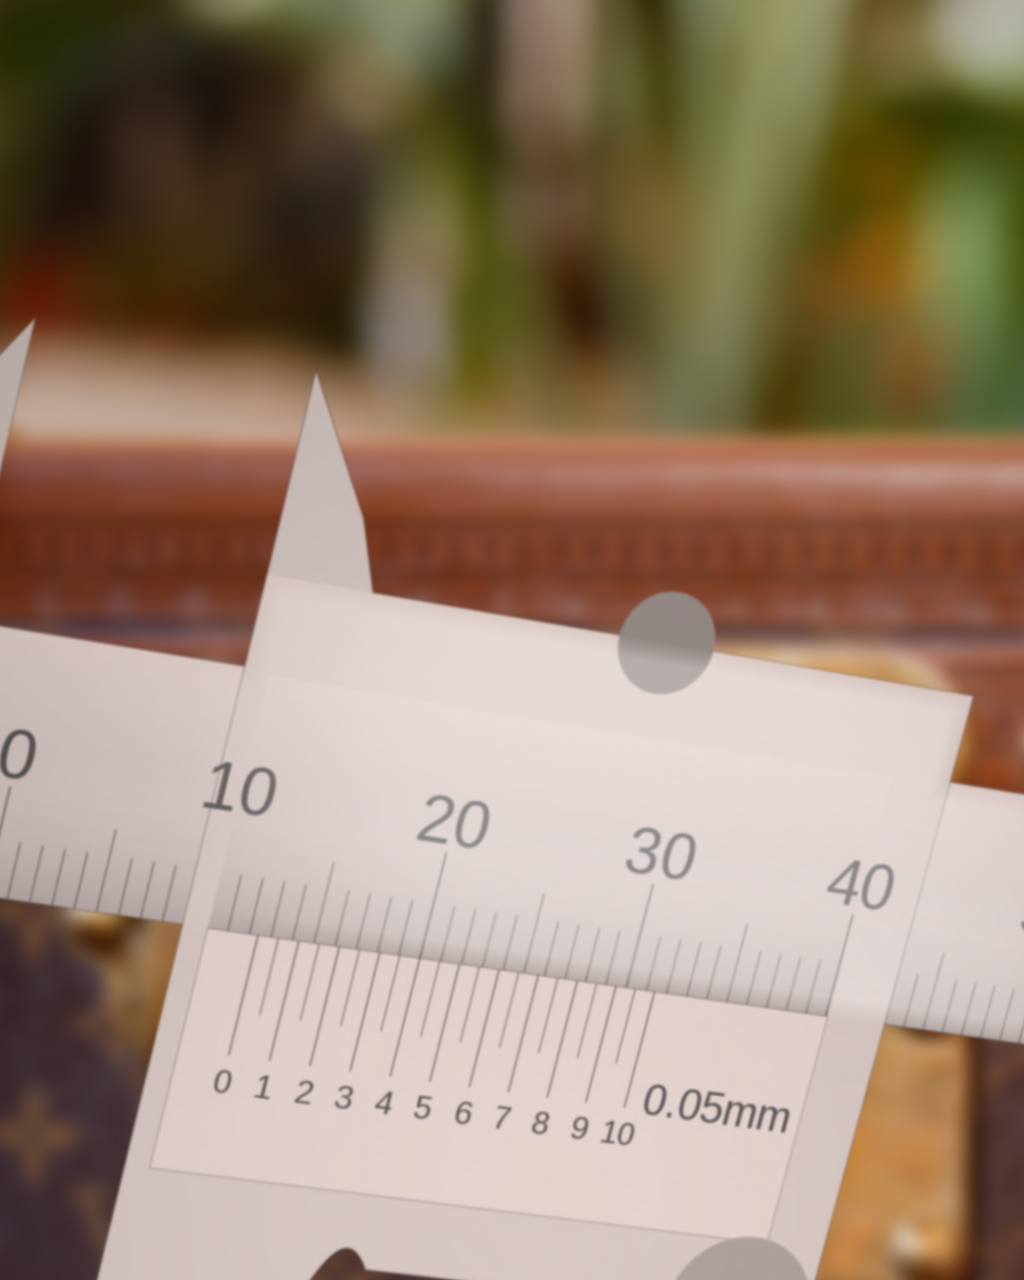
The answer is 12.4 mm
